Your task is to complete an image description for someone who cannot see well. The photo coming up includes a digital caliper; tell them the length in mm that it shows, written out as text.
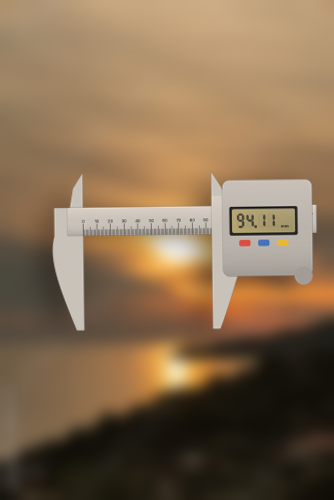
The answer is 94.11 mm
